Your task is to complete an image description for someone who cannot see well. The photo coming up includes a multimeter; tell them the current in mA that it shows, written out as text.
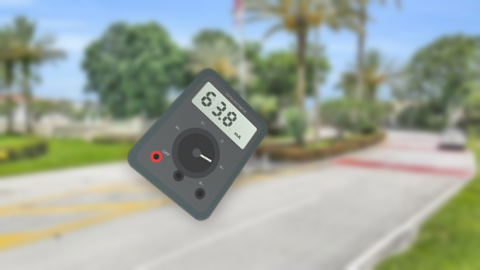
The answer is 63.8 mA
